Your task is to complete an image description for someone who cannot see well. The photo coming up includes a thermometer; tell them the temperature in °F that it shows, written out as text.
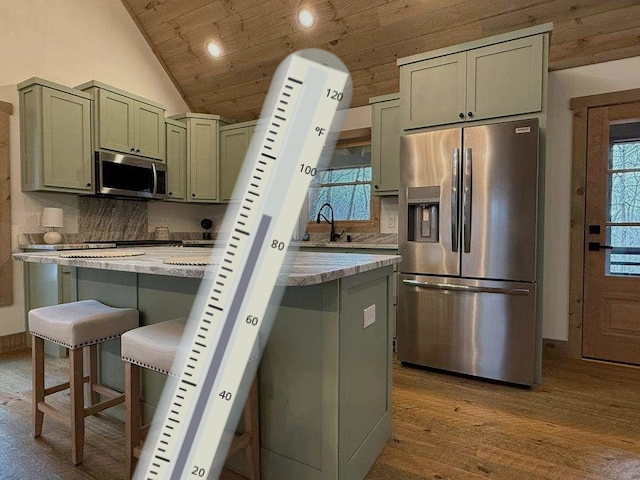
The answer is 86 °F
